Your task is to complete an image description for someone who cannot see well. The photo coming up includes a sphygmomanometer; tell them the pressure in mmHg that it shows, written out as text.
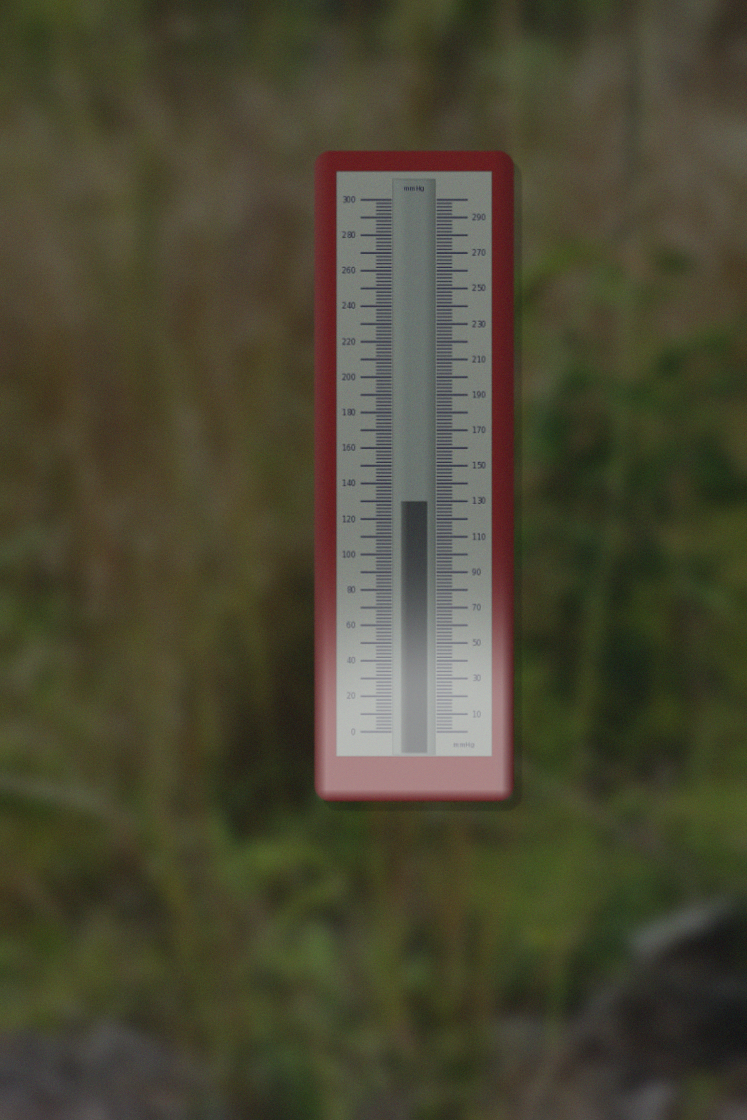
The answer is 130 mmHg
